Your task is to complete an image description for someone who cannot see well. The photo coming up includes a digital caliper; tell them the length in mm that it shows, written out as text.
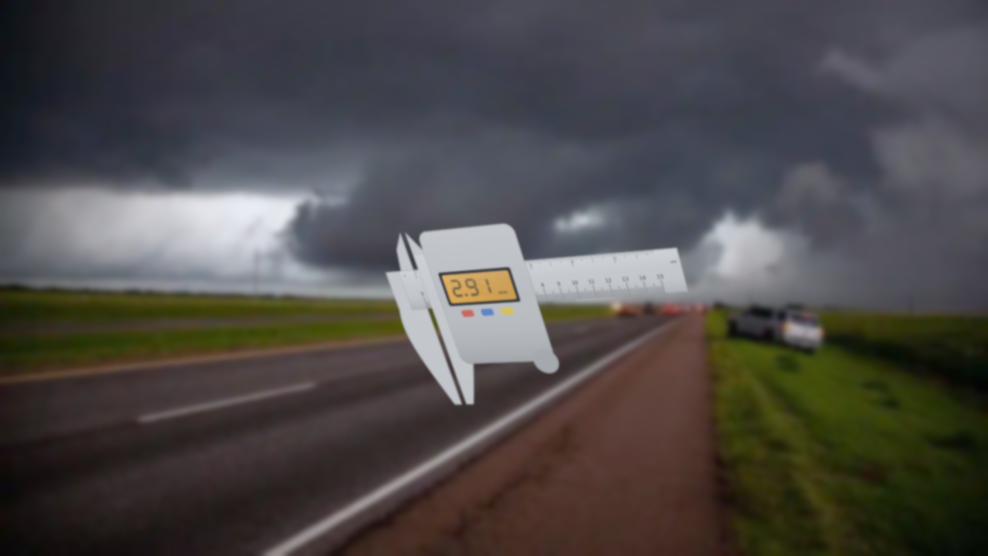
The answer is 2.91 mm
